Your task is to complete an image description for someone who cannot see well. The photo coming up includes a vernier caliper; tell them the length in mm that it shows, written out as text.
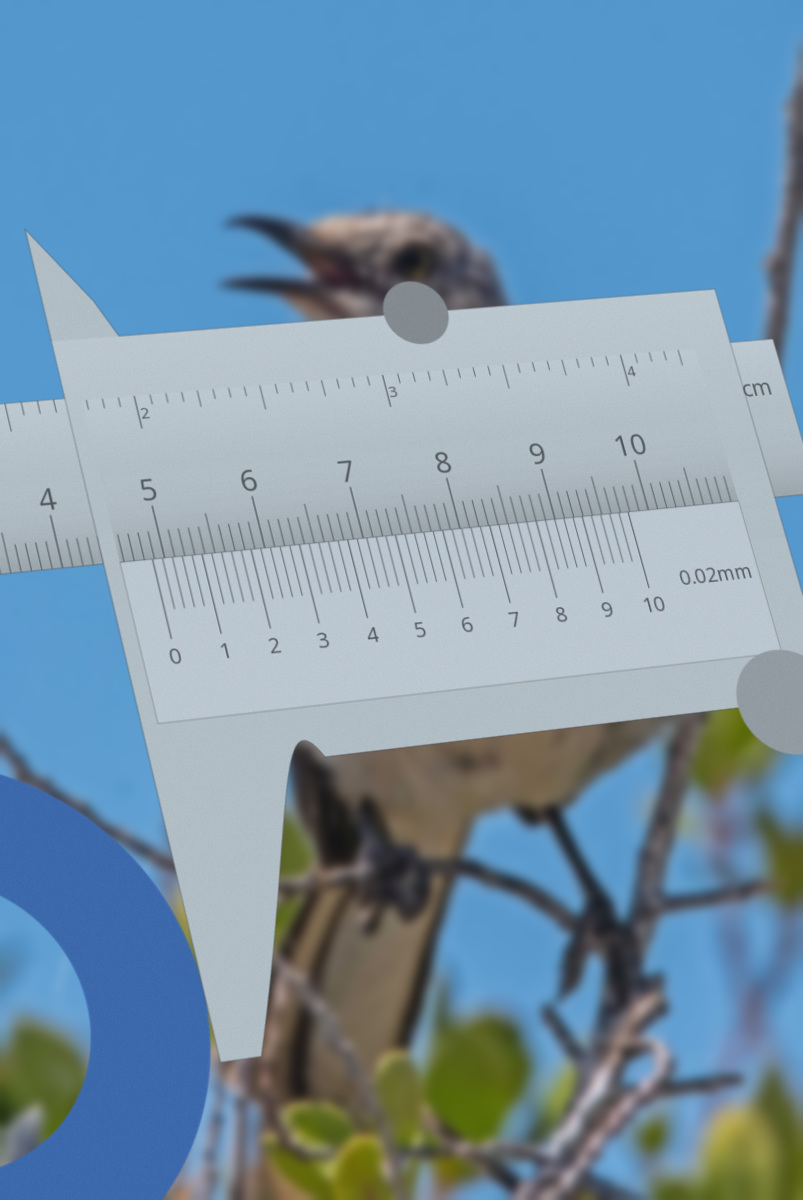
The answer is 48.8 mm
